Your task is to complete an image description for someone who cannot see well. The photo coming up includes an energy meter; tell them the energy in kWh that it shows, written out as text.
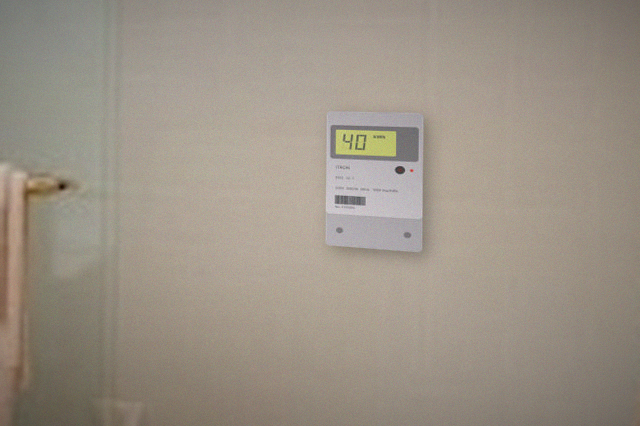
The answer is 40 kWh
